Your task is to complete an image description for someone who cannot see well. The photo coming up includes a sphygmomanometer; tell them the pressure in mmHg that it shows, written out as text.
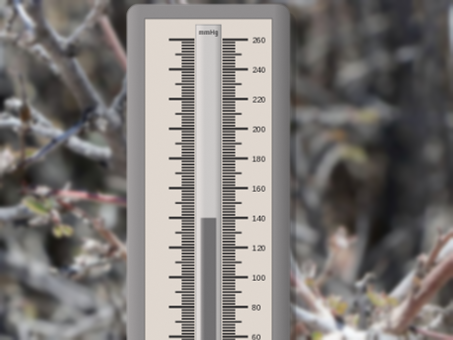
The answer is 140 mmHg
